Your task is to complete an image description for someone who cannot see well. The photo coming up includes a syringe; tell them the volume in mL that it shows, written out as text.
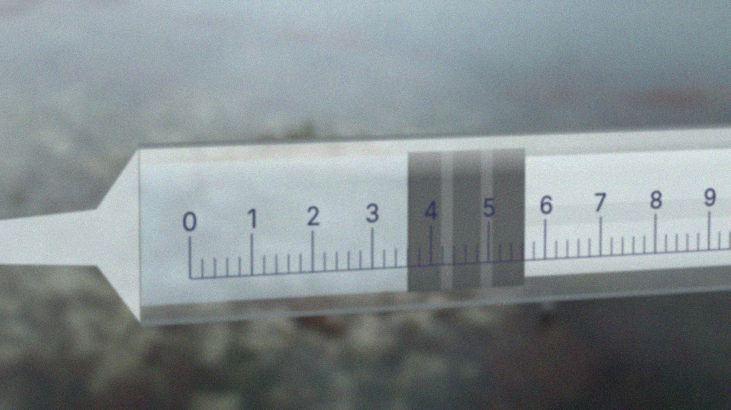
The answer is 3.6 mL
